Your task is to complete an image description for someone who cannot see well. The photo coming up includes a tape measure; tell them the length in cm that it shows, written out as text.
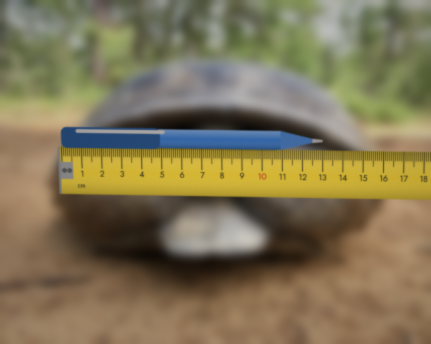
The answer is 13 cm
